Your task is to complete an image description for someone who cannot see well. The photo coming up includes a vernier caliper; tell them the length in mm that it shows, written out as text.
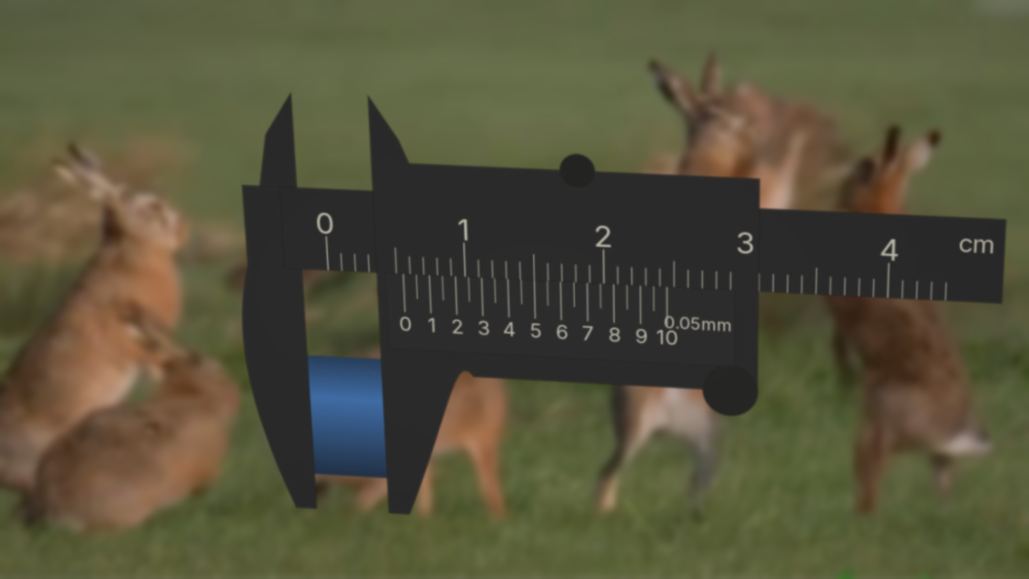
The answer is 5.5 mm
